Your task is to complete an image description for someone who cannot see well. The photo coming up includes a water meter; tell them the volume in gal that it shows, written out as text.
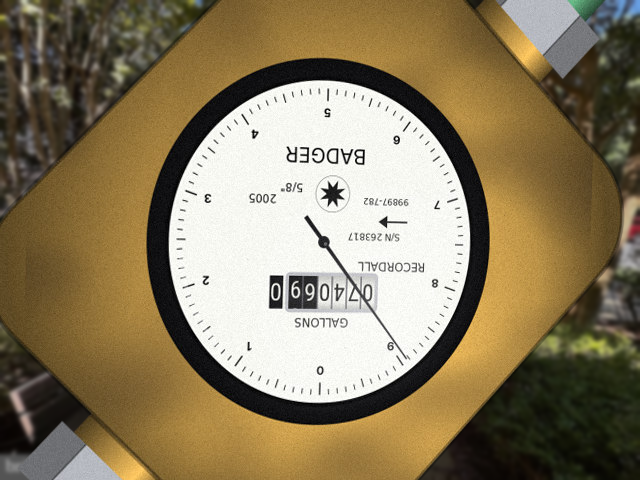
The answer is 740688.9 gal
